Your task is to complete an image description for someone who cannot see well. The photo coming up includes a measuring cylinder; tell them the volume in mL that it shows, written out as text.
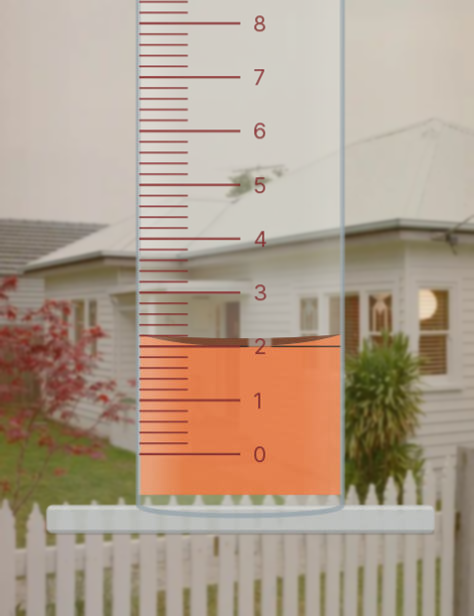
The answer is 2 mL
